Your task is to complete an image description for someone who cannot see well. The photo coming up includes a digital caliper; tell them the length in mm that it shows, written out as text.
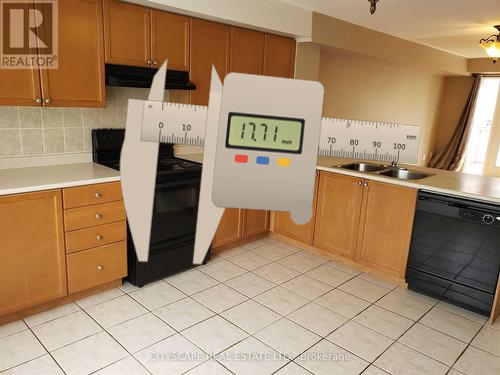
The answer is 17.71 mm
